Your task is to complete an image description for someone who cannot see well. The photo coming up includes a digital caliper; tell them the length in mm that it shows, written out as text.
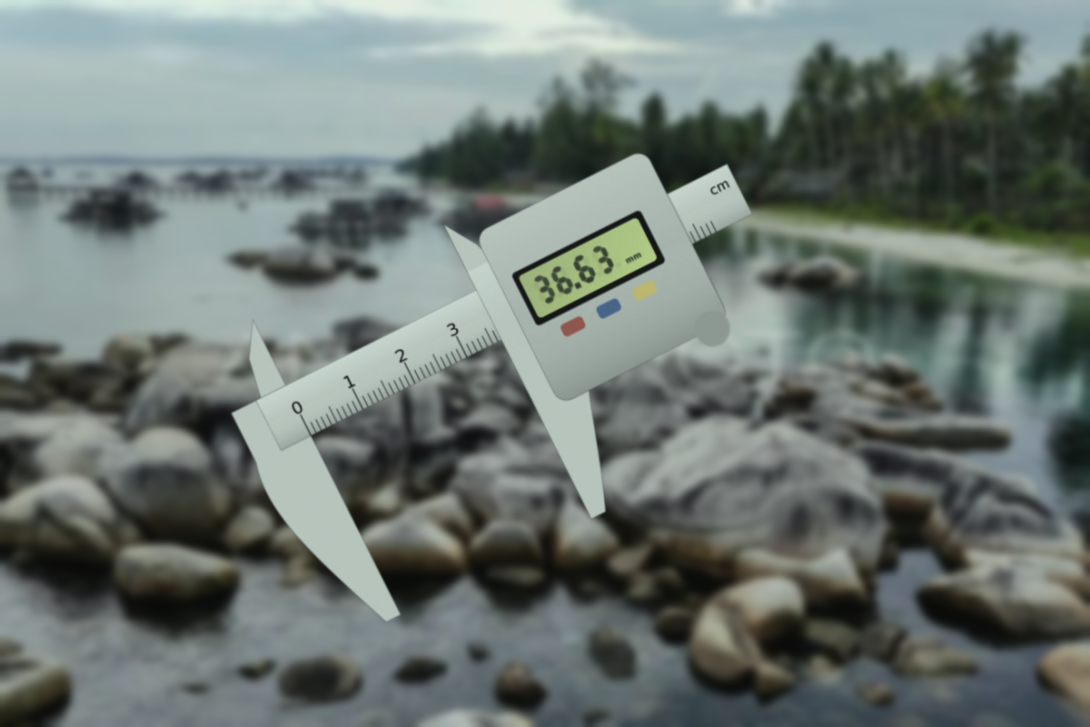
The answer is 36.63 mm
